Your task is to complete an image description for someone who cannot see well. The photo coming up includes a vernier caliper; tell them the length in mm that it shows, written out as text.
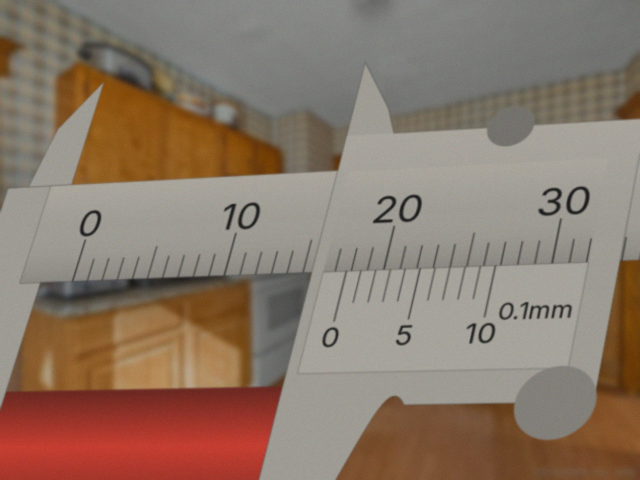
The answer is 17.7 mm
